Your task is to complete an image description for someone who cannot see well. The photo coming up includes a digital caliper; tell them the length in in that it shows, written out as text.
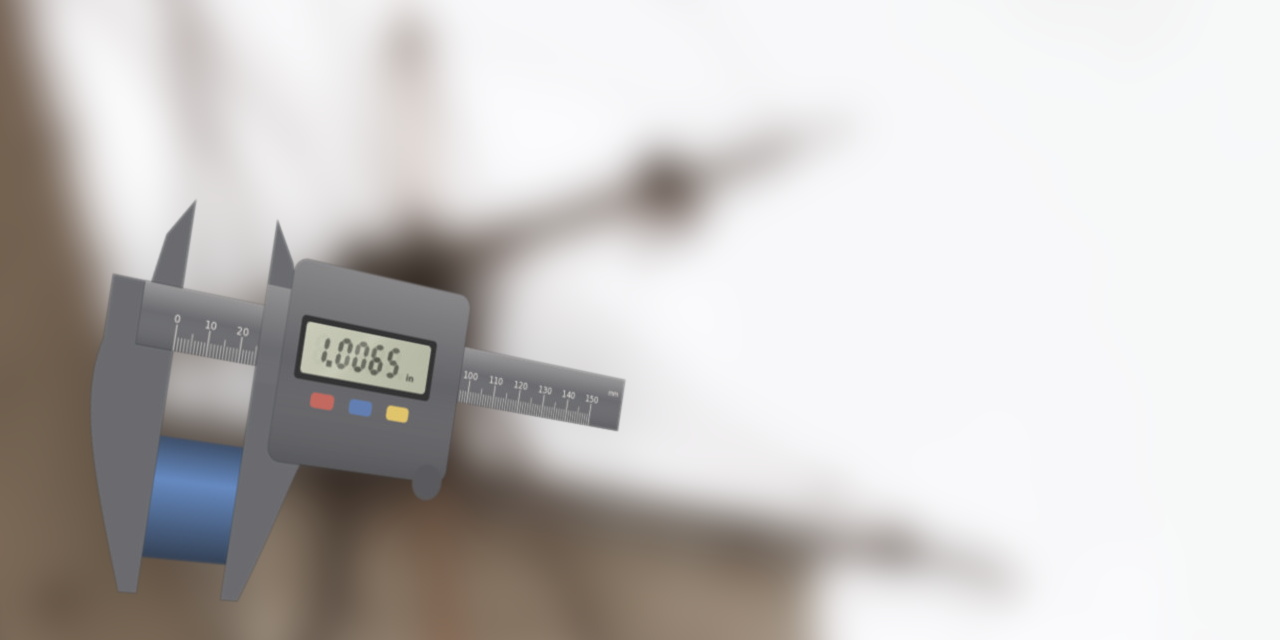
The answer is 1.0065 in
